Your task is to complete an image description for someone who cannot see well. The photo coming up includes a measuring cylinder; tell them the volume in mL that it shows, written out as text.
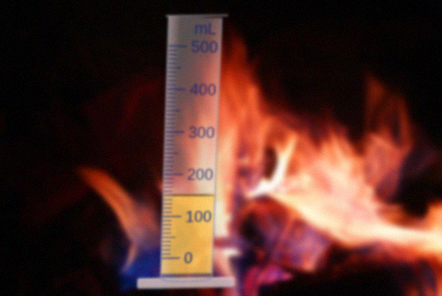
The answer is 150 mL
